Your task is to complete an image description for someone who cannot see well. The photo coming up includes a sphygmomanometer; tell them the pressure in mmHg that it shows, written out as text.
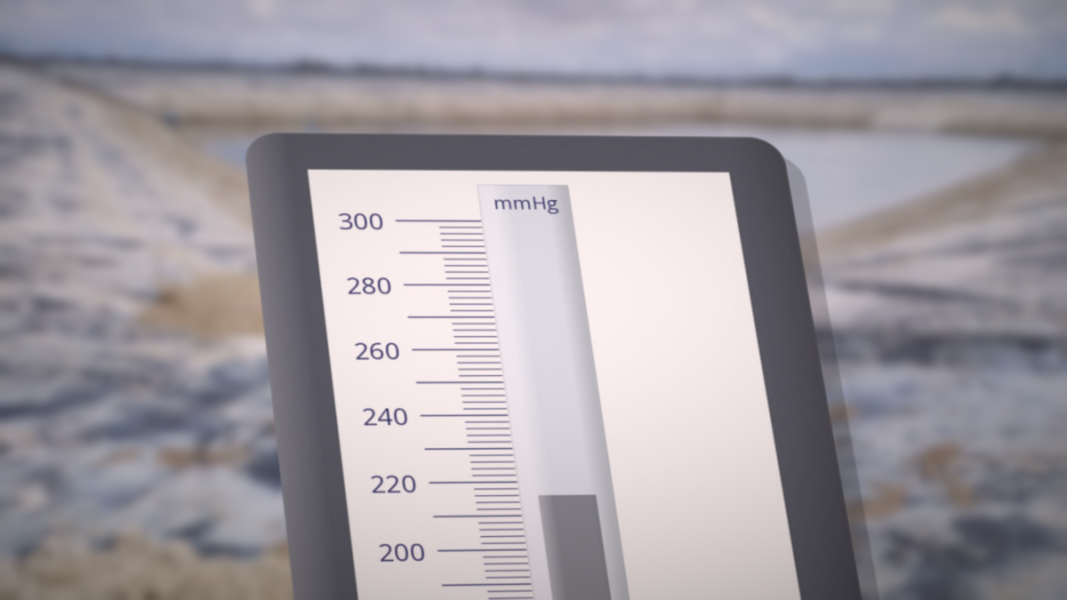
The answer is 216 mmHg
